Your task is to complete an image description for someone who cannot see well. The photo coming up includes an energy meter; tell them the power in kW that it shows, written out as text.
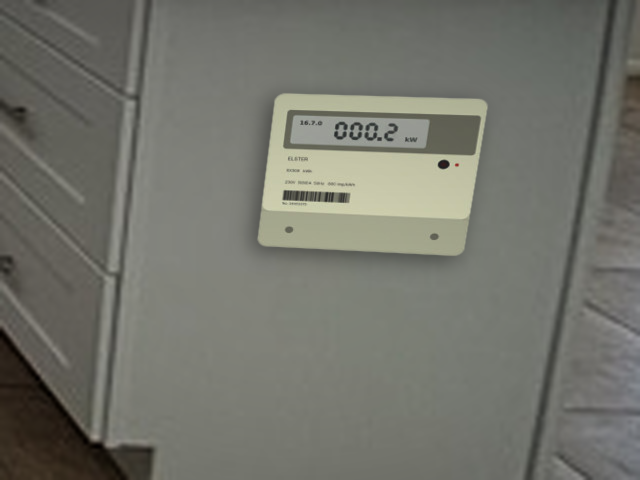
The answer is 0.2 kW
